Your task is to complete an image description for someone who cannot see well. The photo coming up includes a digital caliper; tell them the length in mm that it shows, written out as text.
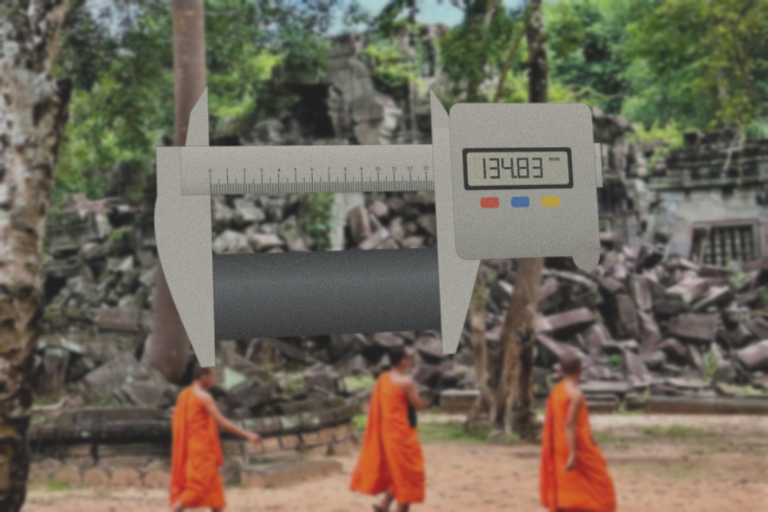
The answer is 134.83 mm
